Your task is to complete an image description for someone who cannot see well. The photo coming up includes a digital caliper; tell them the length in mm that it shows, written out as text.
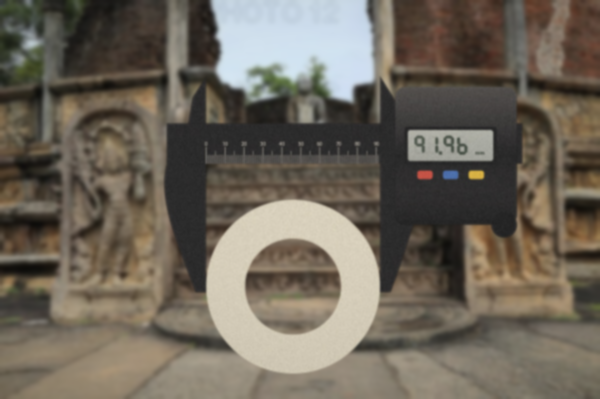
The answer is 91.96 mm
